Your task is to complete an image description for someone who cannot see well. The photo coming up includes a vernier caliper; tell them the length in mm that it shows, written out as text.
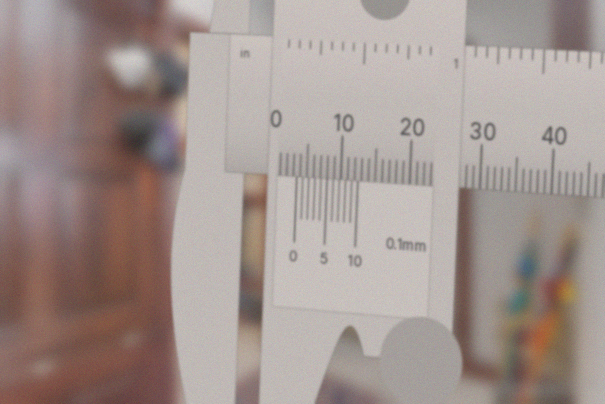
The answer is 3.5 mm
